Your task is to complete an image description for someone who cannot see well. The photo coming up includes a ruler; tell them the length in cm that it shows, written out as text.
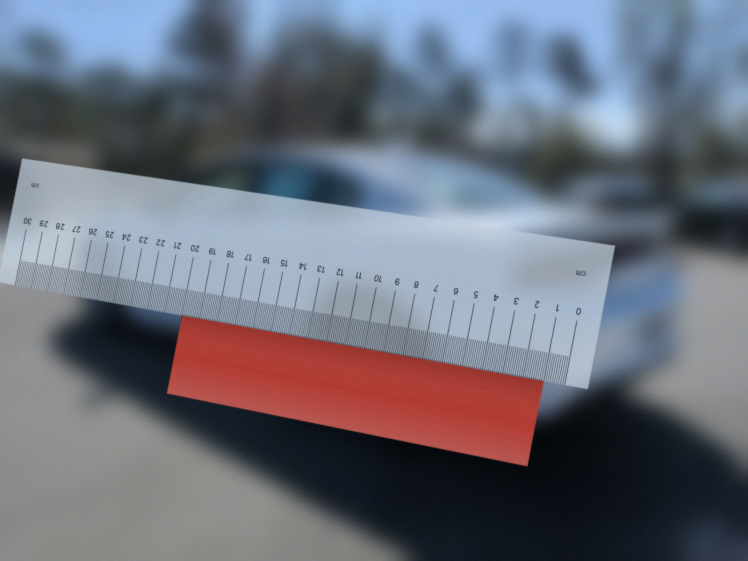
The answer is 19 cm
